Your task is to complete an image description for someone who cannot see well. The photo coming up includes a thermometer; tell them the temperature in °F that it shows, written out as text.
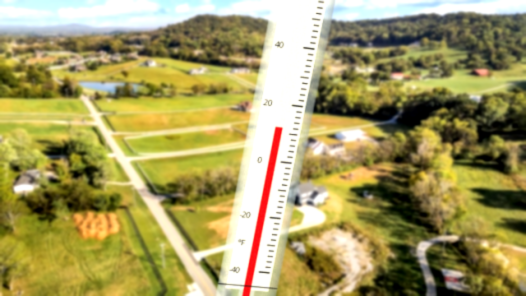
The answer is 12 °F
